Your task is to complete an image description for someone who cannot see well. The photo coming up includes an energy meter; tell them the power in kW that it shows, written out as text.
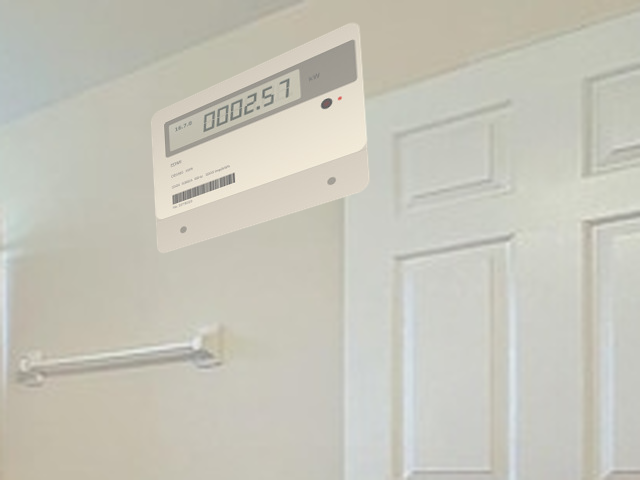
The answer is 2.57 kW
